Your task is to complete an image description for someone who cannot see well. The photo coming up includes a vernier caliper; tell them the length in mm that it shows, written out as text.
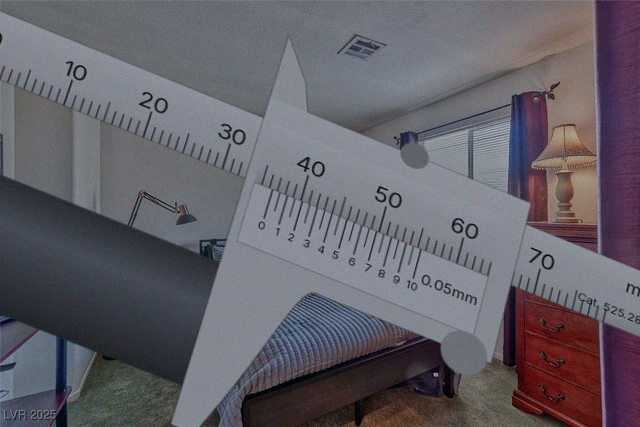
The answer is 36.4 mm
